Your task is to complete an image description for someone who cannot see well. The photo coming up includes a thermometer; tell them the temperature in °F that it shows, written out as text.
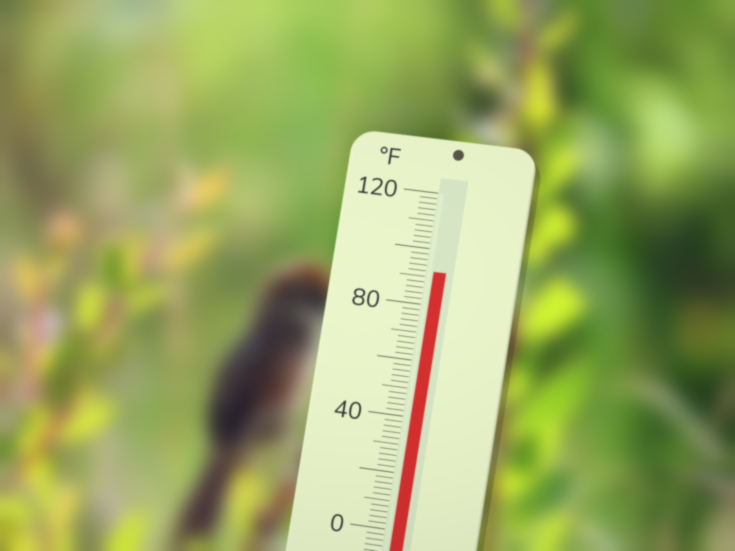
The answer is 92 °F
